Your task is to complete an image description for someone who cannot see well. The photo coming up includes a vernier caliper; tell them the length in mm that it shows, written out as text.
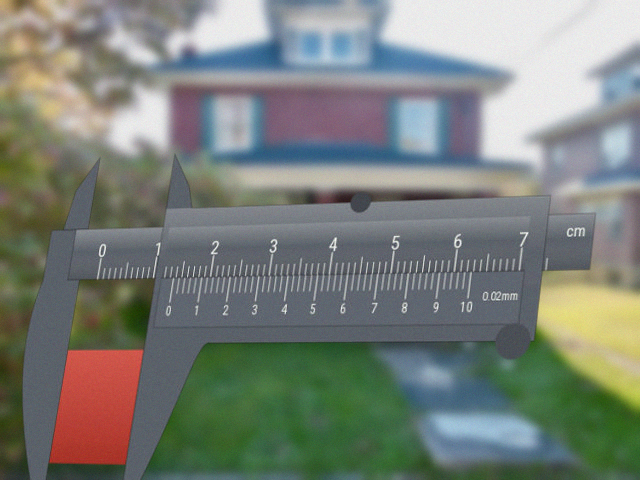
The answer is 13.6 mm
